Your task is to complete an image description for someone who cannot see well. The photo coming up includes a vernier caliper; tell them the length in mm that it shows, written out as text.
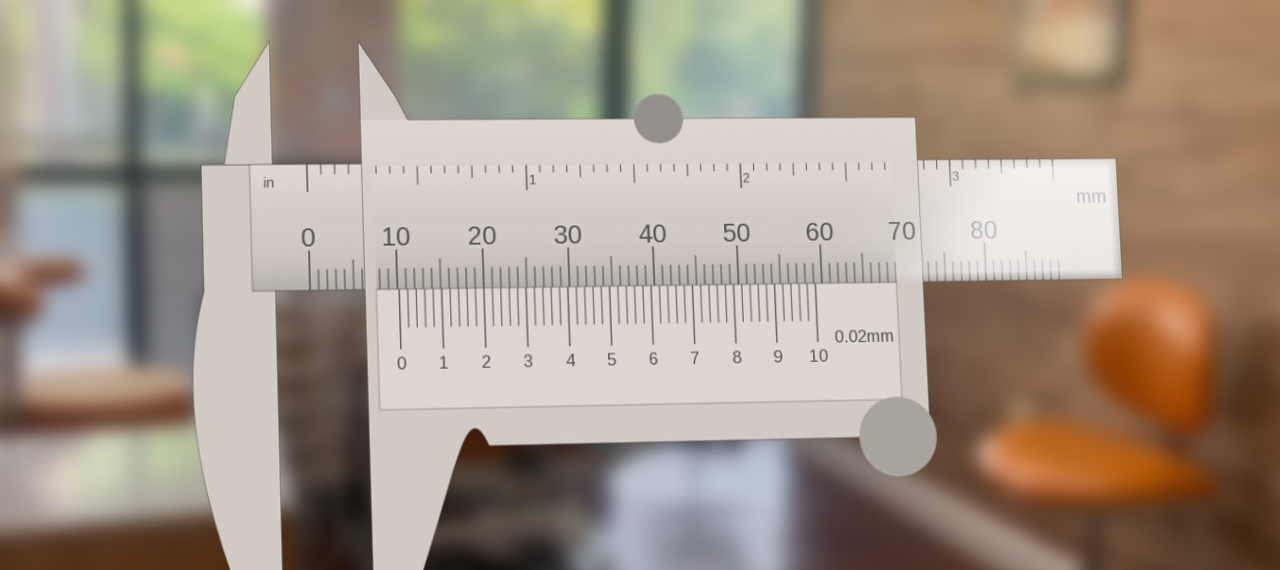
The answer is 10.2 mm
